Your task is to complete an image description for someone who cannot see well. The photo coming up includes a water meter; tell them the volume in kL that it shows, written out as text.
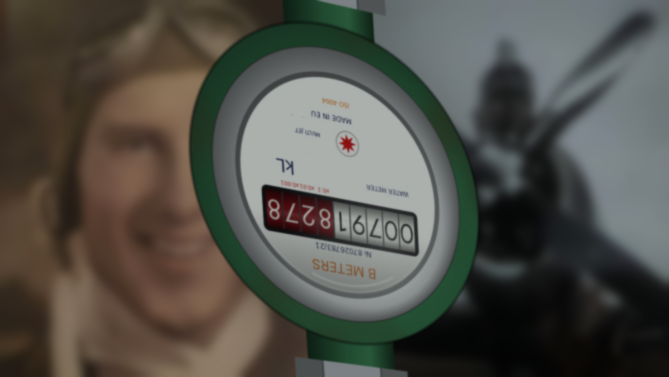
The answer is 791.8278 kL
